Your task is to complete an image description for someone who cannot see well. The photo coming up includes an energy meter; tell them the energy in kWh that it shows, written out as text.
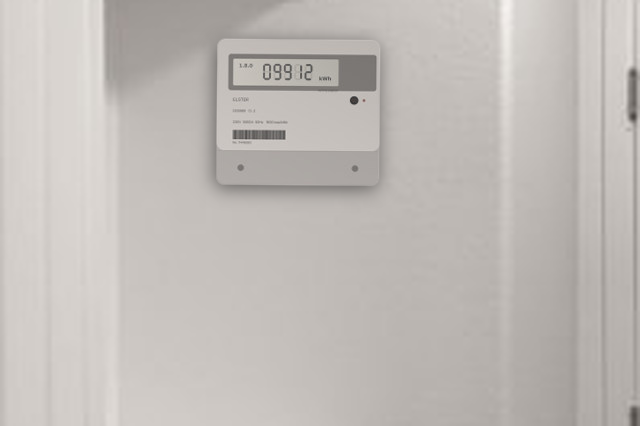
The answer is 9912 kWh
